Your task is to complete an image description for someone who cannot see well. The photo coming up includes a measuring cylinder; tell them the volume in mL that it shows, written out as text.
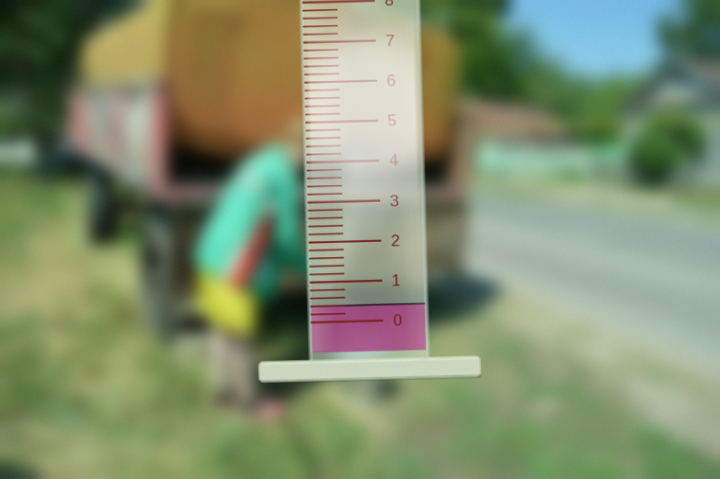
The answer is 0.4 mL
